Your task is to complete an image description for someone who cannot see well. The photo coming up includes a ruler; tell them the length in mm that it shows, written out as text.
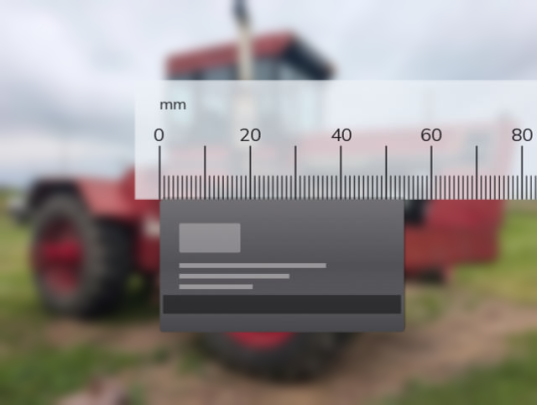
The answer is 54 mm
